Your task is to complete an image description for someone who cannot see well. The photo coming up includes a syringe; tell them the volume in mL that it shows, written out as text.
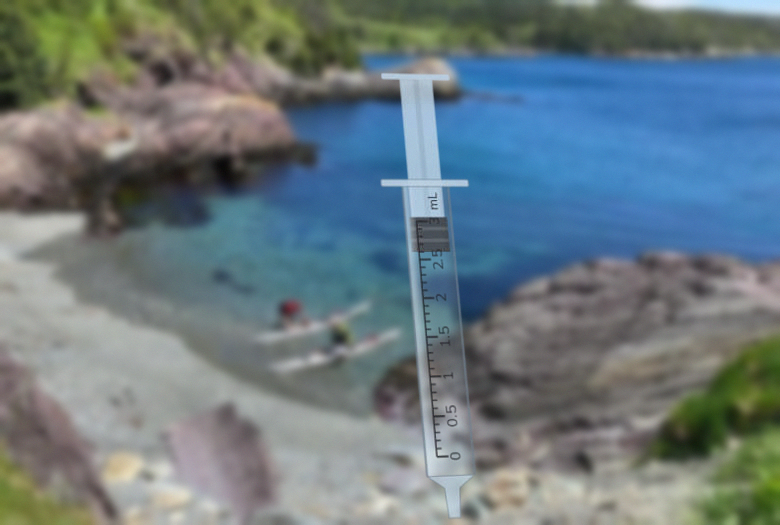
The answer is 2.6 mL
